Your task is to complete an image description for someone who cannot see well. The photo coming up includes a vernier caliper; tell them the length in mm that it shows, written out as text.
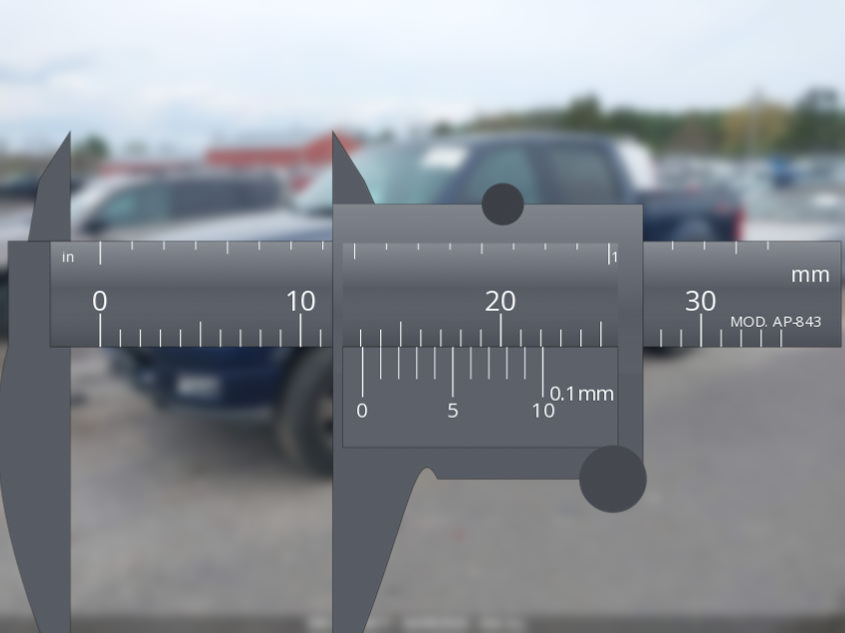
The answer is 13.1 mm
